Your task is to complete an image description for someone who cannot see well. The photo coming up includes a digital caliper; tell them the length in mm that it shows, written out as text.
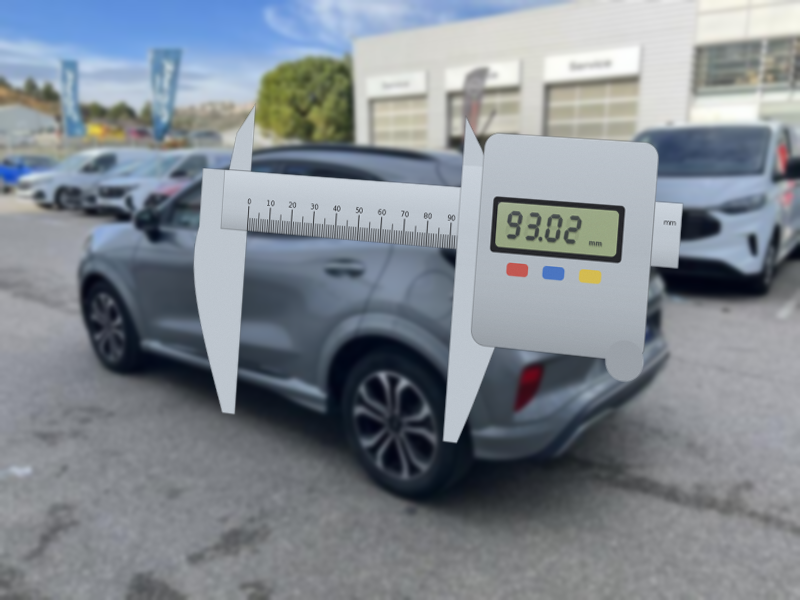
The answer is 93.02 mm
